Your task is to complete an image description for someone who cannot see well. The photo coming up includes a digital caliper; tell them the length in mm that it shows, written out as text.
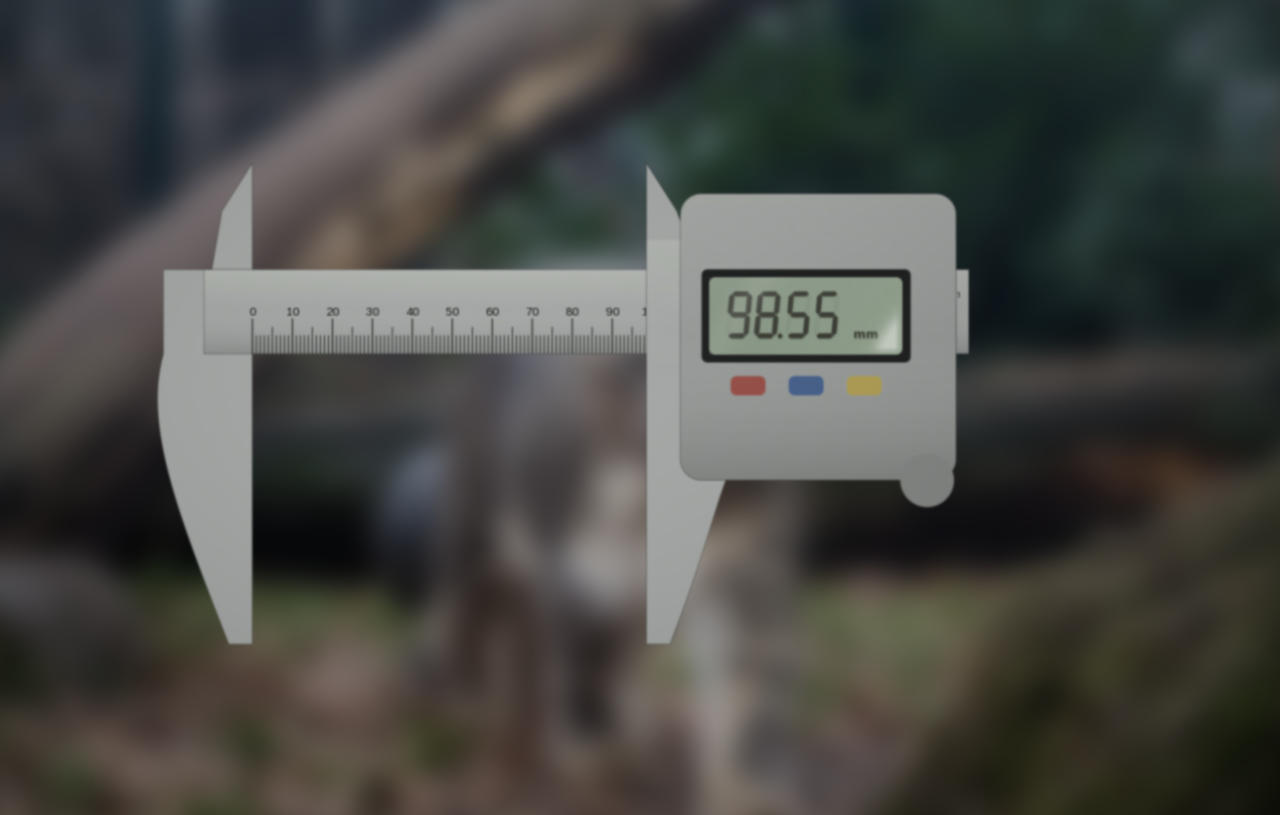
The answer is 98.55 mm
